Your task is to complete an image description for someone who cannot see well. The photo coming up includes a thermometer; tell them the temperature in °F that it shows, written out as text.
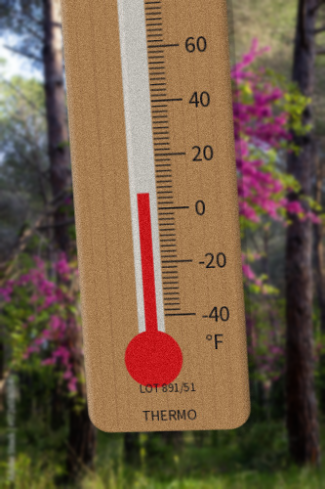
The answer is 6 °F
